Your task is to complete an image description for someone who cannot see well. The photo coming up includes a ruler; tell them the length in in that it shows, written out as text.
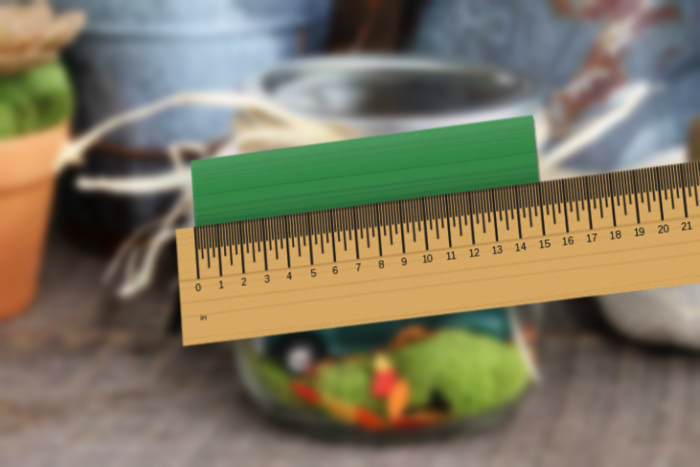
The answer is 15 in
